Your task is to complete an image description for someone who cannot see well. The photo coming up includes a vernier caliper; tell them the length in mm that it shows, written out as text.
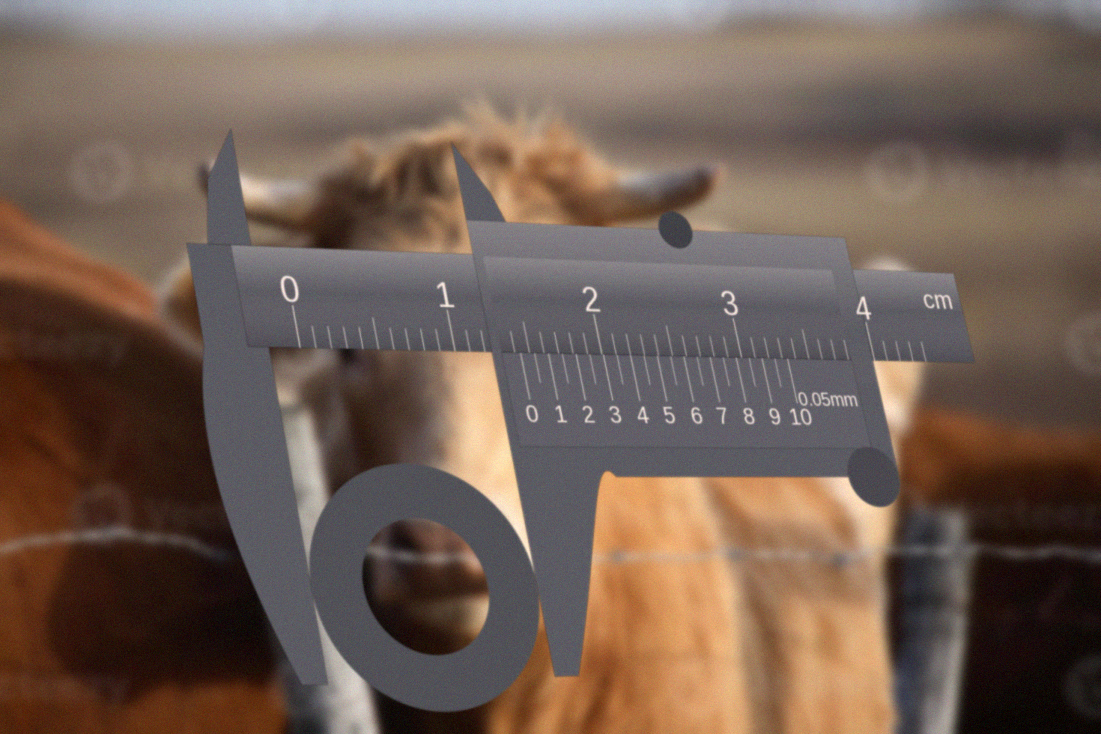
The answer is 14.4 mm
